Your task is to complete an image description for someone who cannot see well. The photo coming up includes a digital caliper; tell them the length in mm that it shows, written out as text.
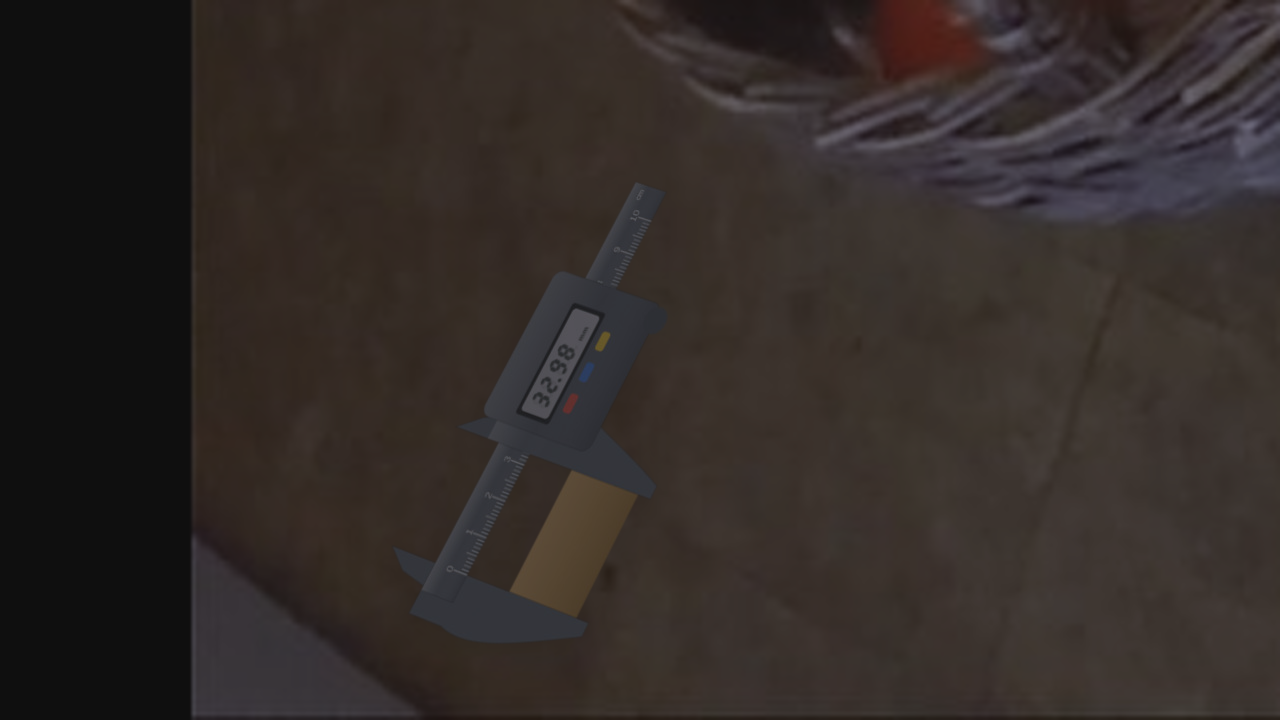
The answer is 32.98 mm
